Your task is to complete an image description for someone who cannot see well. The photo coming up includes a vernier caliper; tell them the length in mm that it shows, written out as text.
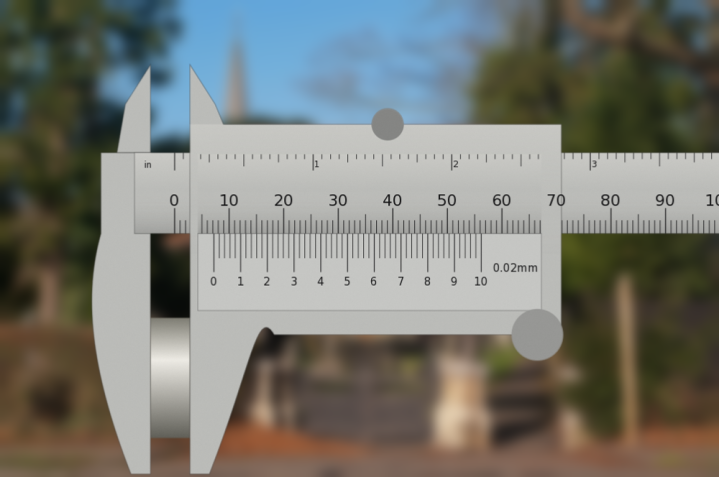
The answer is 7.2 mm
